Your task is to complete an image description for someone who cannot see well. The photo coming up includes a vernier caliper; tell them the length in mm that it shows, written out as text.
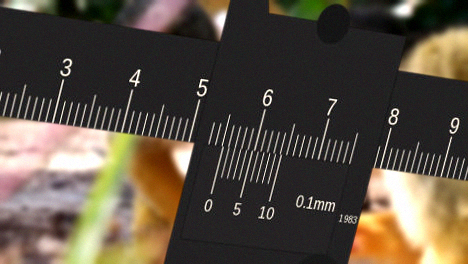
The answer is 55.2 mm
